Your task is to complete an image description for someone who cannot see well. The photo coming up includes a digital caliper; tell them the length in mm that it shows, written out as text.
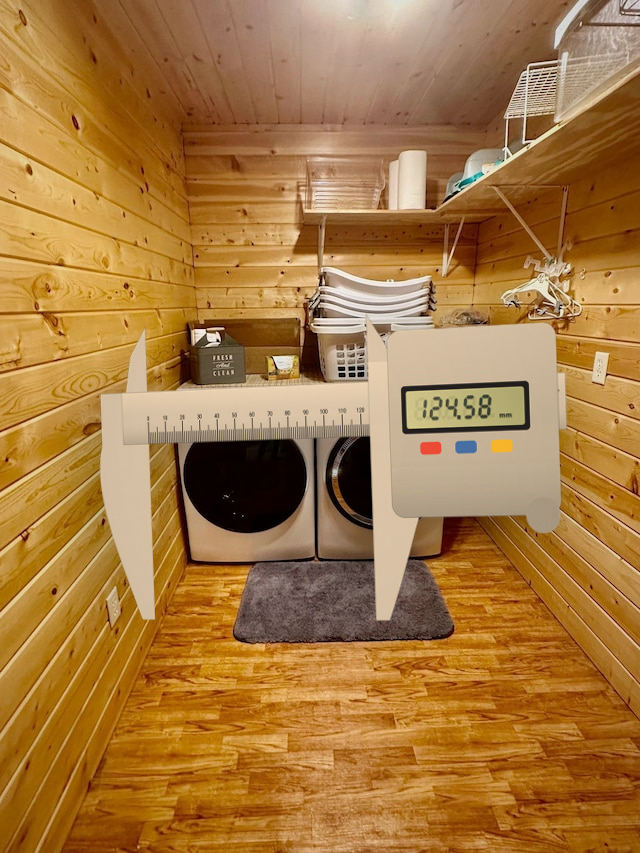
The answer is 124.58 mm
